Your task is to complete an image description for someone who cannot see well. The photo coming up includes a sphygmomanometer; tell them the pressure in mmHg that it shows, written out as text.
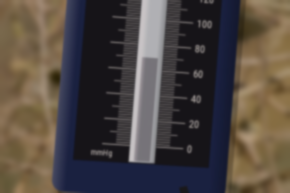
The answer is 70 mmHg
